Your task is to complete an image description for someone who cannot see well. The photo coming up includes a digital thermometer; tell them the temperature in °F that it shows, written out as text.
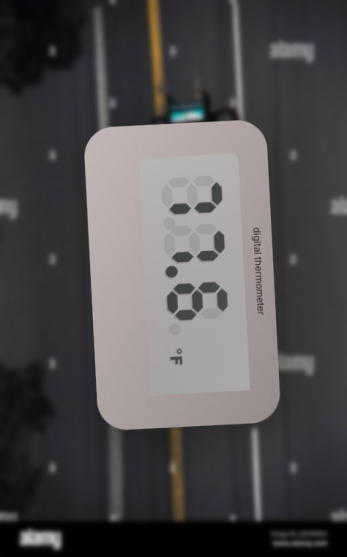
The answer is 77.6 °F
